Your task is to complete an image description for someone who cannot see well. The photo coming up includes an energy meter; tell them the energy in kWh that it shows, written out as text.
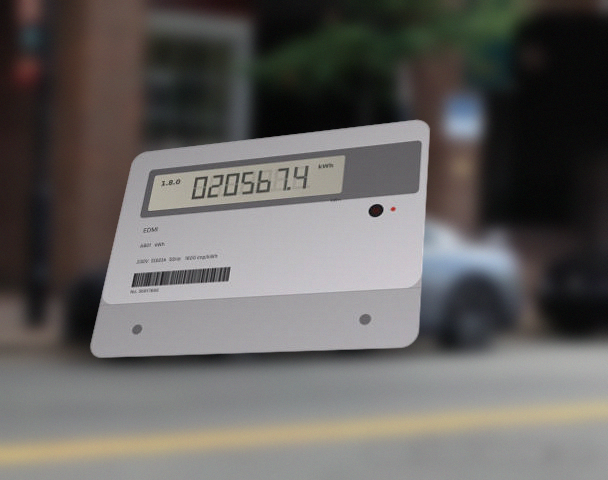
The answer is 20567.4 kWh
